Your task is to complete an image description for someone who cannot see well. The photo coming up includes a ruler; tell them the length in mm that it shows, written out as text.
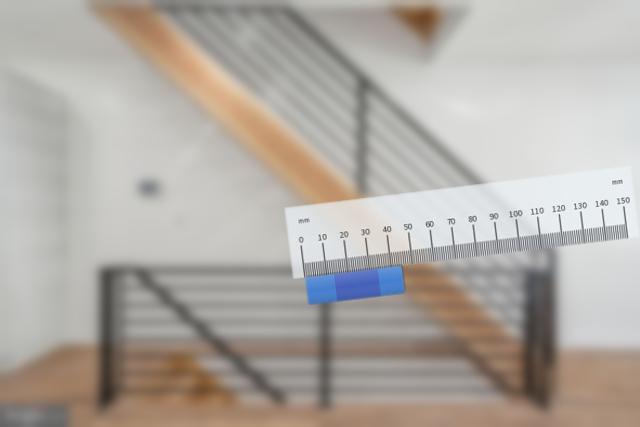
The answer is 45 mm
